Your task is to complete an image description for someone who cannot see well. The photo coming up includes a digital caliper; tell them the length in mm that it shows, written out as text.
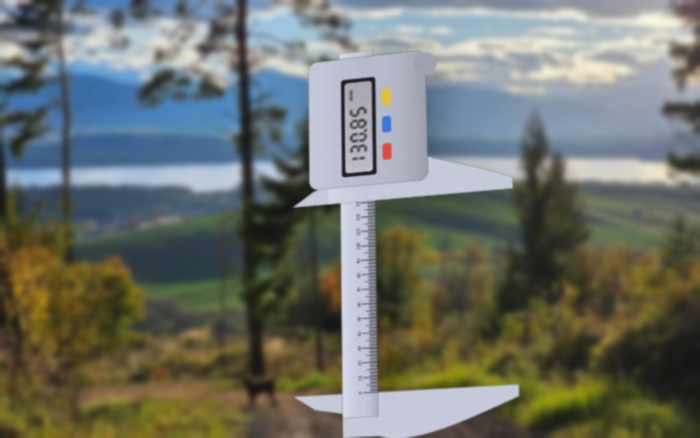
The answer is 130.85 mm
